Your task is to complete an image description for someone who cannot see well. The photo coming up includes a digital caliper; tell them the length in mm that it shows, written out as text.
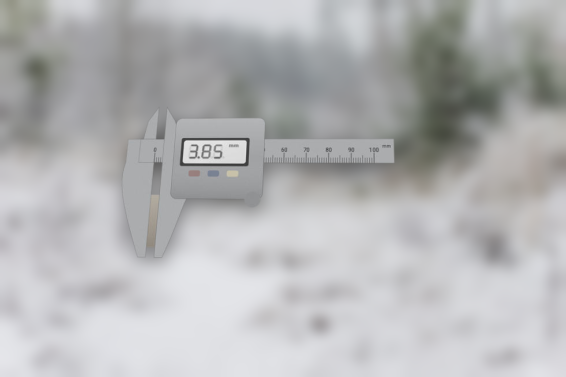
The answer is 3.85 mm
